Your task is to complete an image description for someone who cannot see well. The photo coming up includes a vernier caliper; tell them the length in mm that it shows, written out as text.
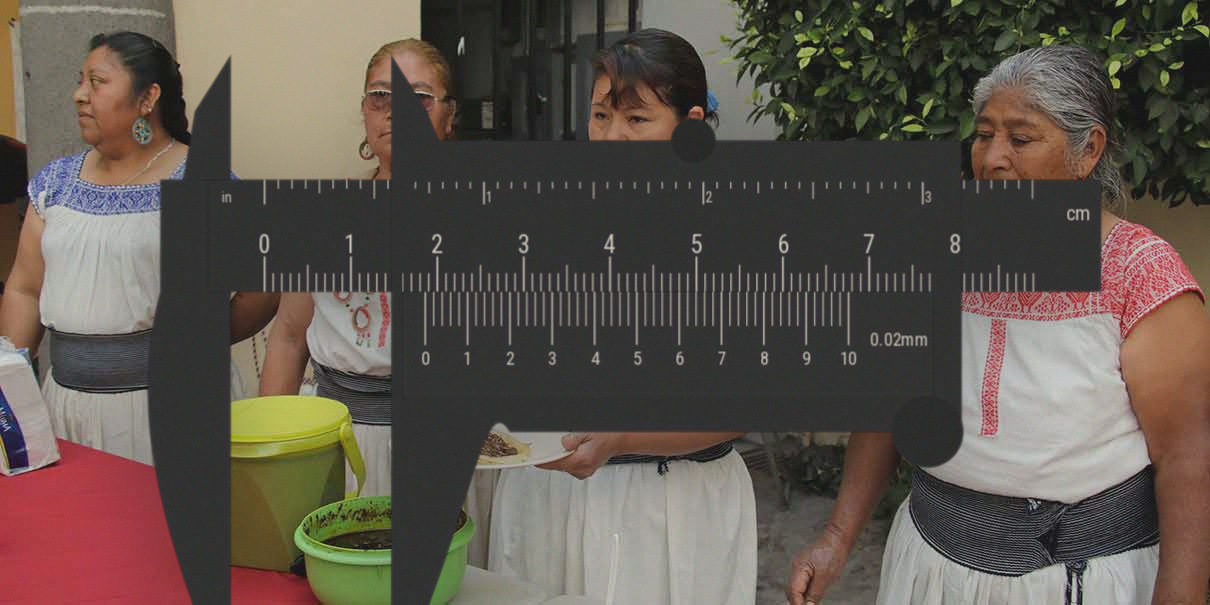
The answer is 18.6 mm
